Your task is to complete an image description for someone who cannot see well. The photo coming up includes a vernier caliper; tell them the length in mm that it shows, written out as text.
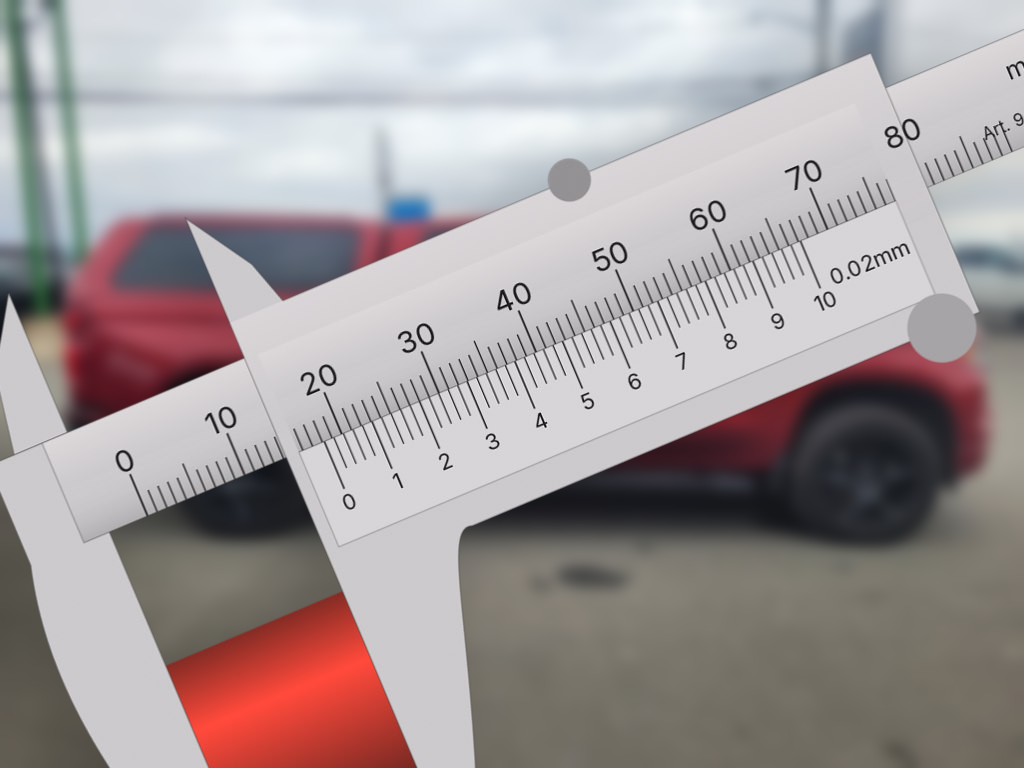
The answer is 18.2 mm
